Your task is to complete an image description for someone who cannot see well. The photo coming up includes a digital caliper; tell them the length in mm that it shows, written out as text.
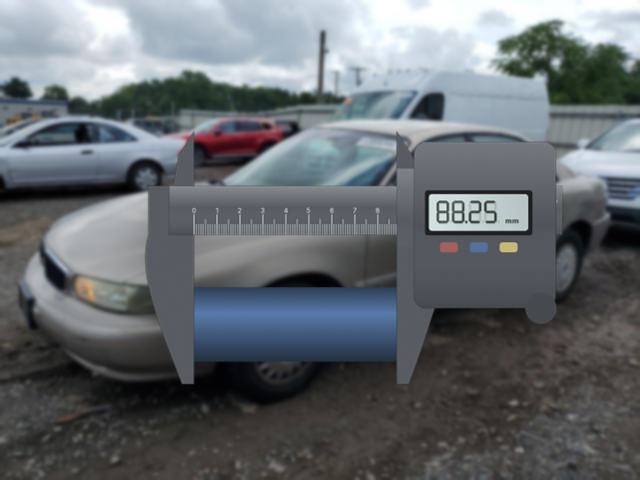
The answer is 88.25 mm
